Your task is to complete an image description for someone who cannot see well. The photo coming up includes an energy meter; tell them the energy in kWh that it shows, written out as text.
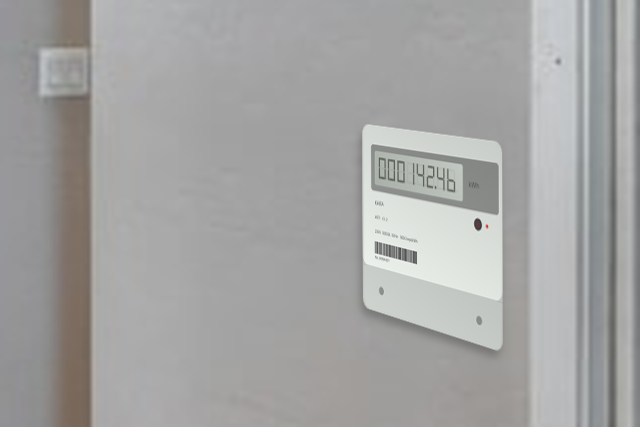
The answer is 142.46 kWh
